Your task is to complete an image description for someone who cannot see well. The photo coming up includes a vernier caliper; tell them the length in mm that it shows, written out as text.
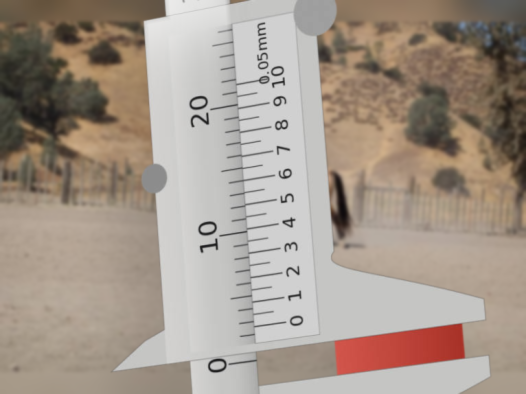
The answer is 2.6 mm
